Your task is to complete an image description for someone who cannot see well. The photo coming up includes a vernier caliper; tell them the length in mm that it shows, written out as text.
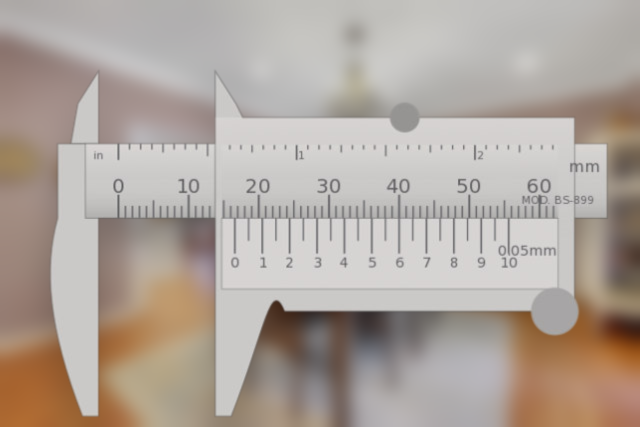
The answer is 16.6 mm
